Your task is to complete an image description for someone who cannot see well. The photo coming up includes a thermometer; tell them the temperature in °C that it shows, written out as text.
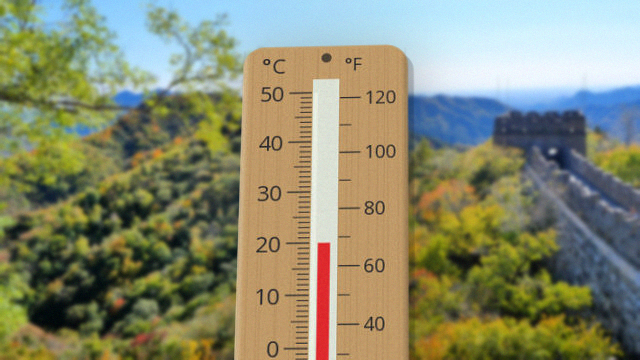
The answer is 20 °C
